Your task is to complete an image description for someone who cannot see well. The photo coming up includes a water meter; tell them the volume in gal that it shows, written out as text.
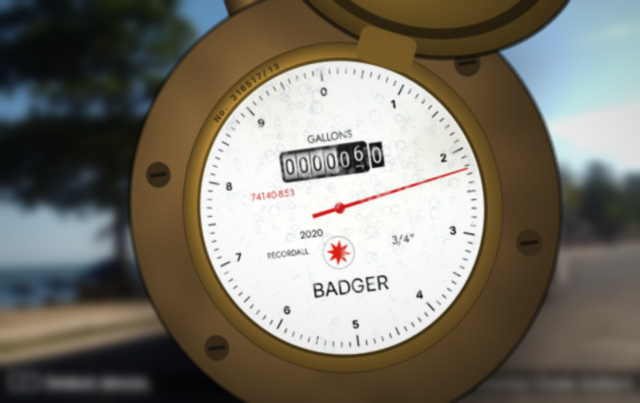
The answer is 62.2 gal
